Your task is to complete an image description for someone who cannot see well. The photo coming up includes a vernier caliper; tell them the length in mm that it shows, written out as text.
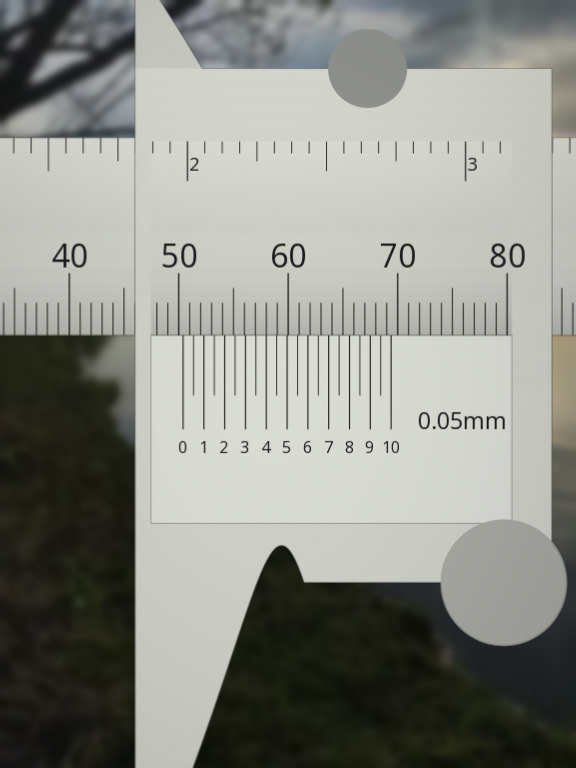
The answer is 50.4 mm
